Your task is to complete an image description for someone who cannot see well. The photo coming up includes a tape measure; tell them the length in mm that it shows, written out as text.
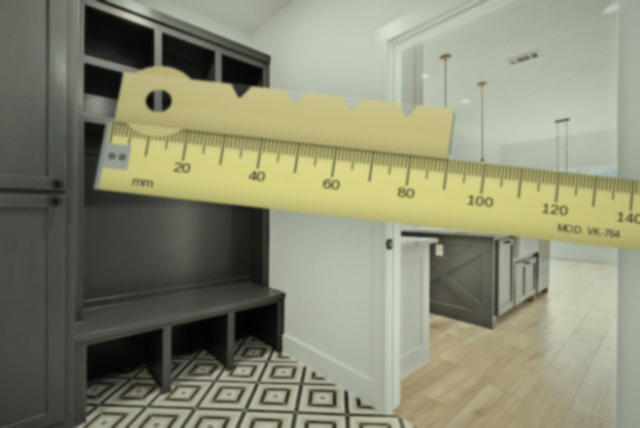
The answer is 90 mm
